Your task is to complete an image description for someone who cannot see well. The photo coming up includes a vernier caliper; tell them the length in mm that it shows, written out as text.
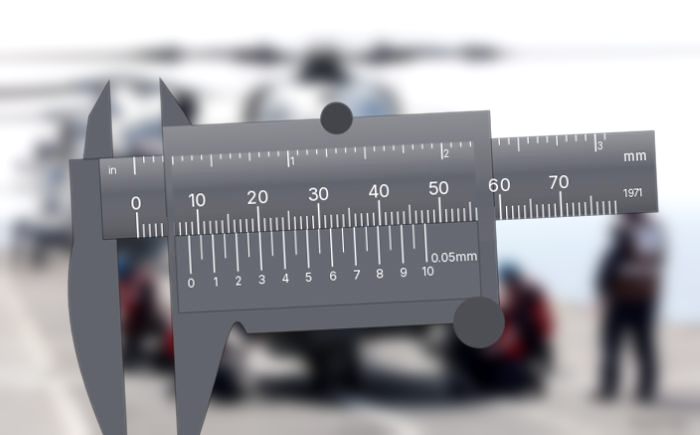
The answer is 8.4 mm
